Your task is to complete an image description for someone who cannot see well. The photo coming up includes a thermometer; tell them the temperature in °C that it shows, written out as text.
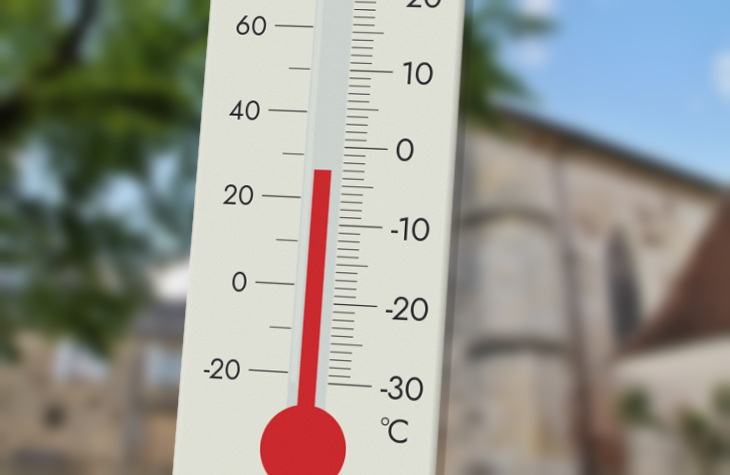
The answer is -3 °C
